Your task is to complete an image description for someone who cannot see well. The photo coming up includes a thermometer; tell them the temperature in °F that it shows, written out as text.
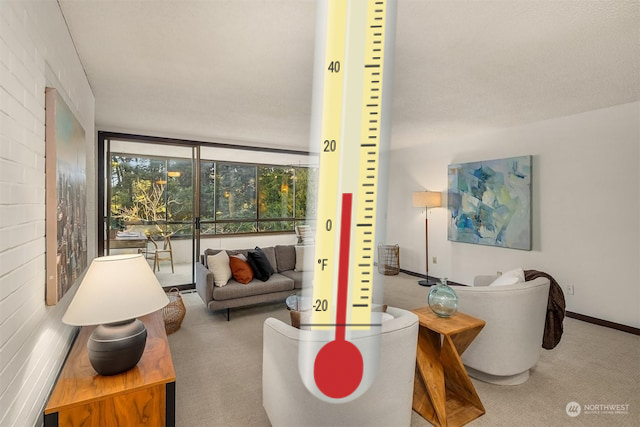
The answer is 8 °F
